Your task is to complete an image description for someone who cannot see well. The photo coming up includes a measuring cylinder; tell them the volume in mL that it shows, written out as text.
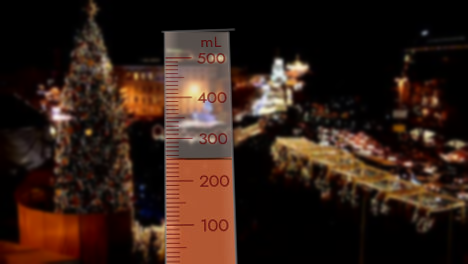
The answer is 250 mL
